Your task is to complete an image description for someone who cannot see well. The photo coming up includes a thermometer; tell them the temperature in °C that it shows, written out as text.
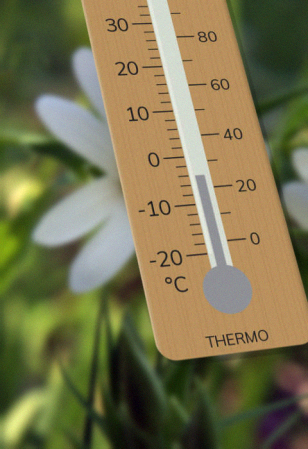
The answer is -4 °C
